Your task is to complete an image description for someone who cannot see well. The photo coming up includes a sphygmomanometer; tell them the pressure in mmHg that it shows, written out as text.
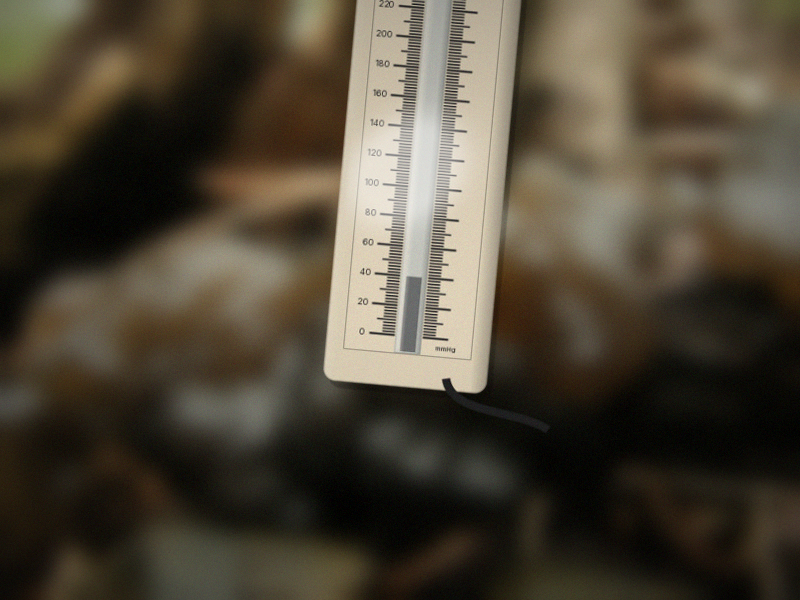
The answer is 40 mmHg
